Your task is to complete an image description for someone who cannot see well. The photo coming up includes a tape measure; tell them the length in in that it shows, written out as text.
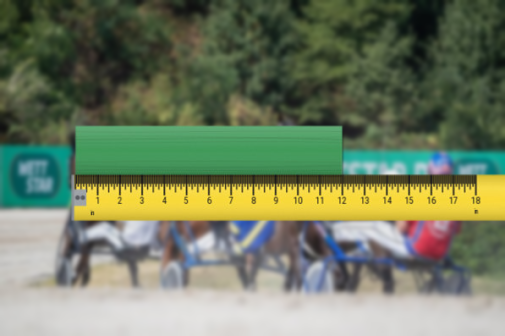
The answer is 12 in
